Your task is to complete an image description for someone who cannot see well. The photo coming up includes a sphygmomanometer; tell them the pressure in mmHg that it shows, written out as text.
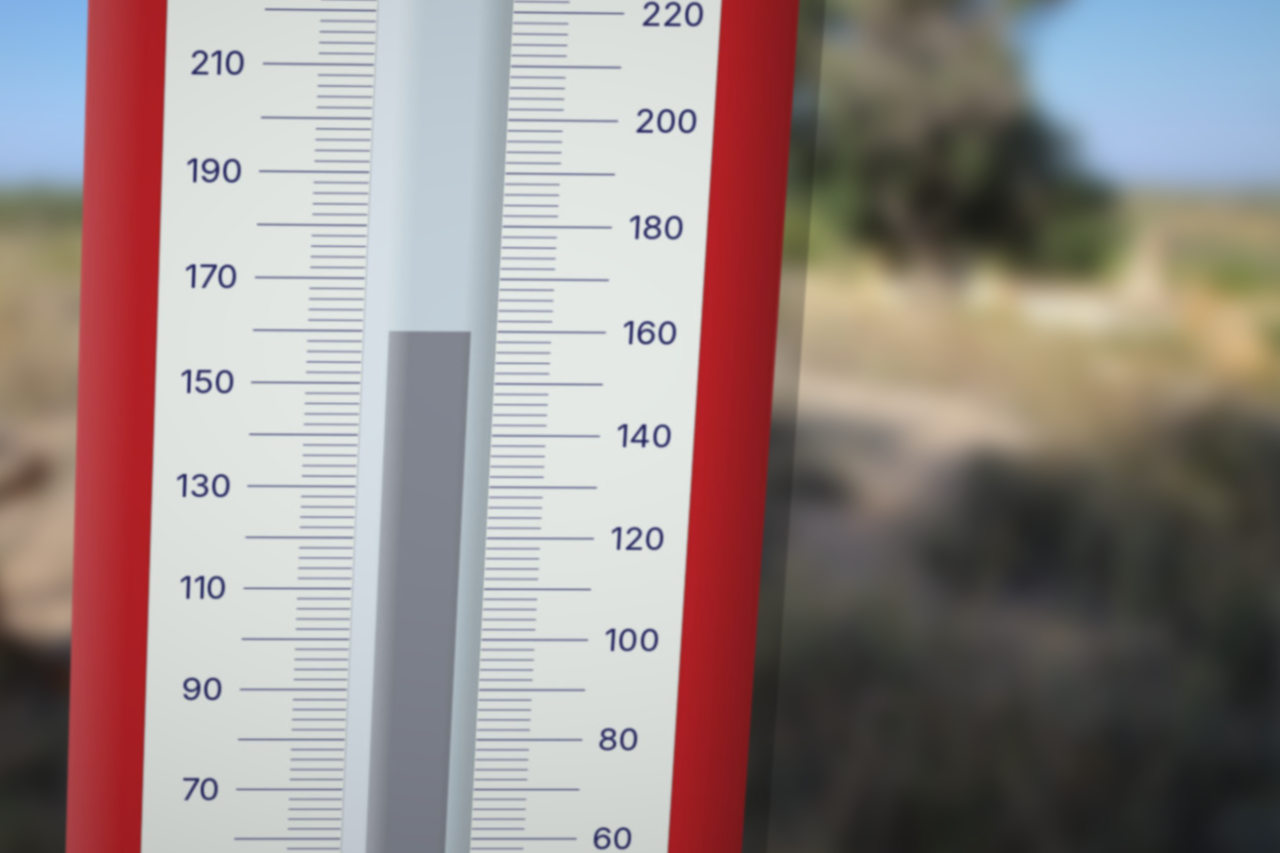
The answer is 160 mmHg
